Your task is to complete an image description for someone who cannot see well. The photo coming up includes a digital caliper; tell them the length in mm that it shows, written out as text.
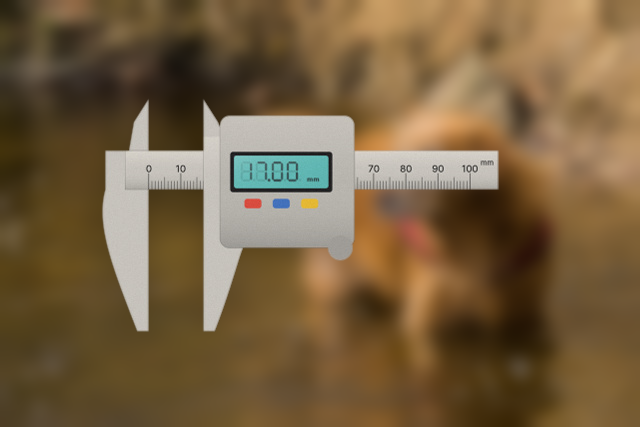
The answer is 17.00 mm
